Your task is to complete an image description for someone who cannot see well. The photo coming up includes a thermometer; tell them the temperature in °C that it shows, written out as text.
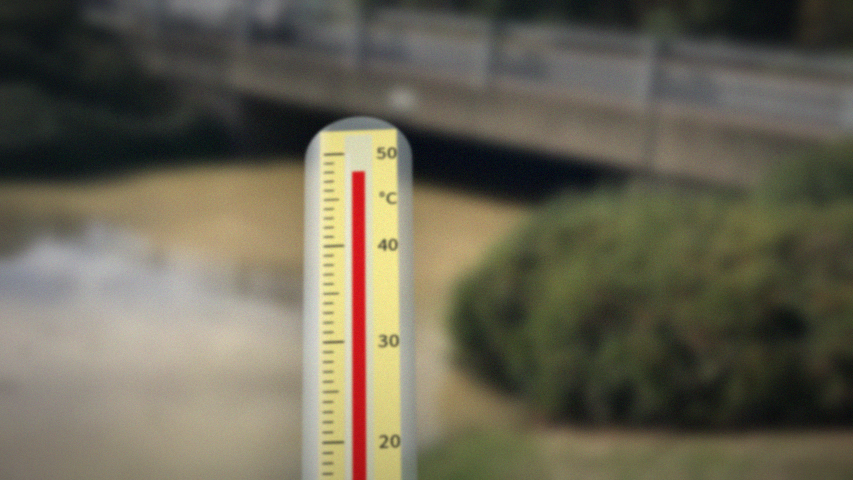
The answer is 48 °C
